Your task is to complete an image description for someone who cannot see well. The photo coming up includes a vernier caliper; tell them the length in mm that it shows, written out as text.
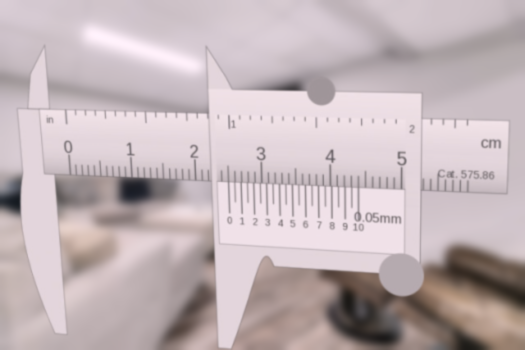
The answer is 25.0 mm
